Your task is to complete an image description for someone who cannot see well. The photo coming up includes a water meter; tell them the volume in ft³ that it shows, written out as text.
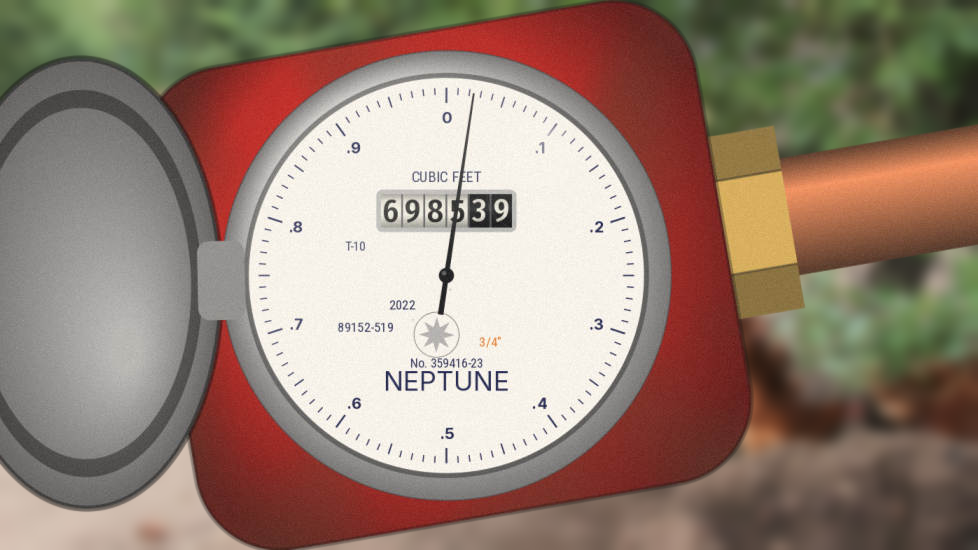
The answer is 698539.02 ft³
